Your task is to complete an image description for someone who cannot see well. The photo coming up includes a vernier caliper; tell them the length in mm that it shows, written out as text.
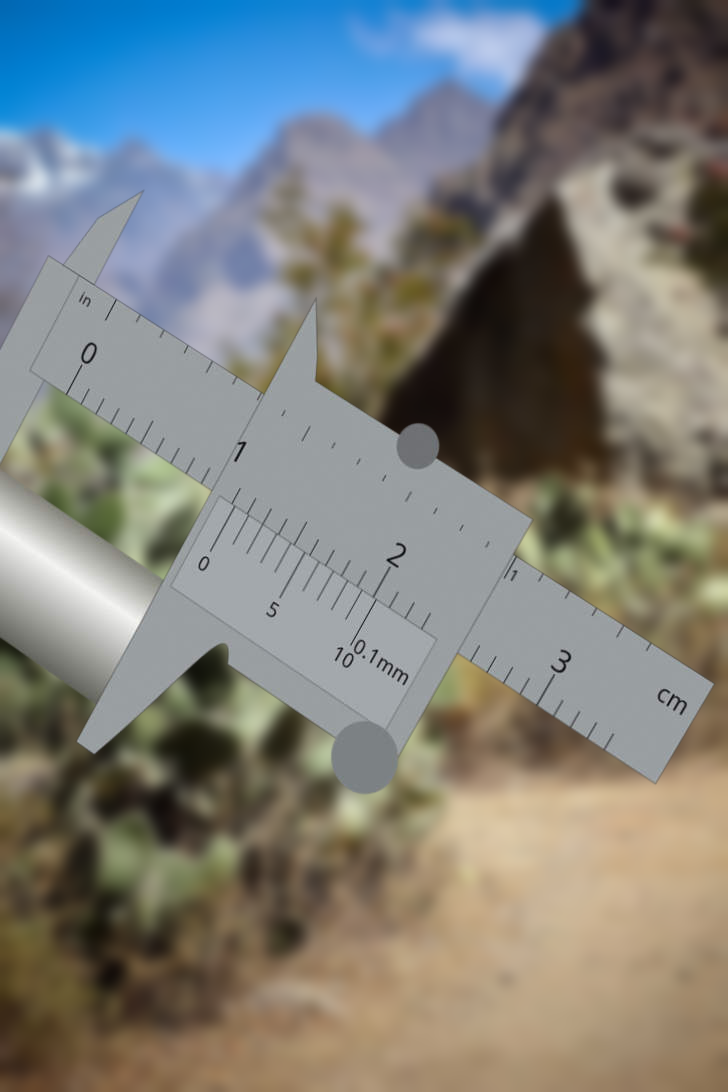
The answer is 11.2 mm
